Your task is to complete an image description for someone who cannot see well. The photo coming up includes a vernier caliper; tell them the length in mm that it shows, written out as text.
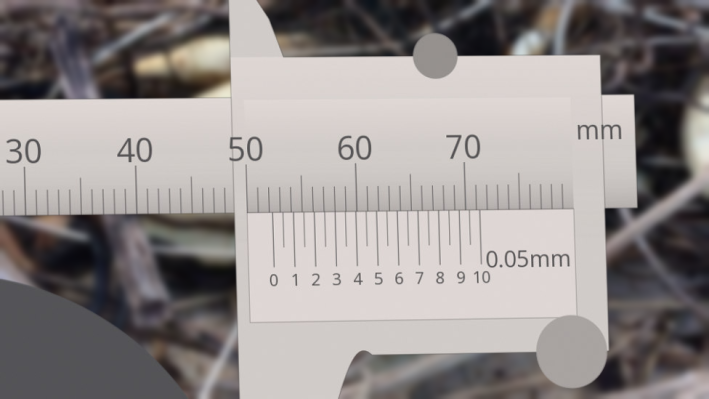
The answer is 52.3 mm
